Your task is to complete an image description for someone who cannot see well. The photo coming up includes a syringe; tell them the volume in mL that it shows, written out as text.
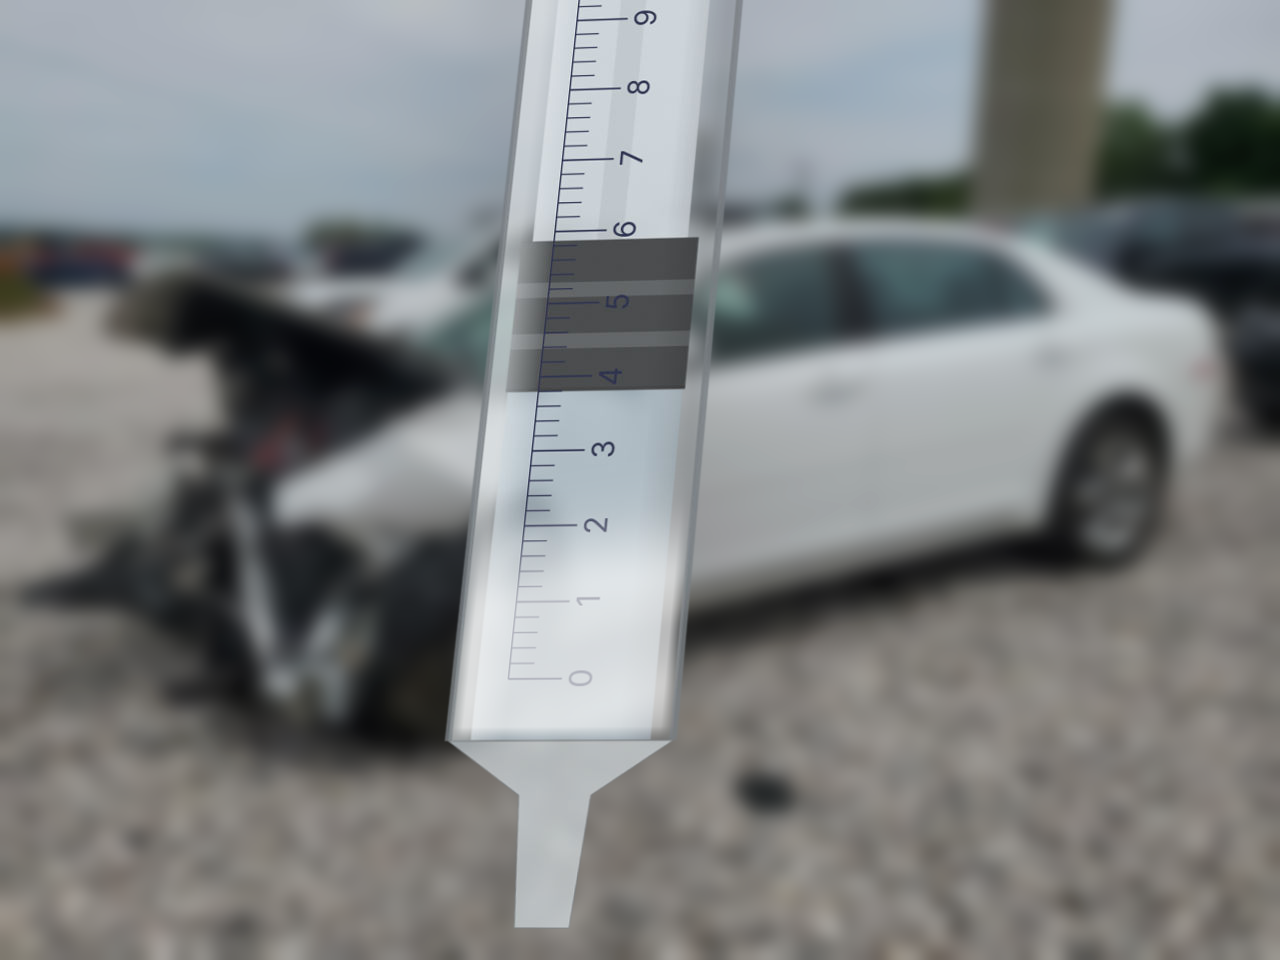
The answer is 3.8 mL
